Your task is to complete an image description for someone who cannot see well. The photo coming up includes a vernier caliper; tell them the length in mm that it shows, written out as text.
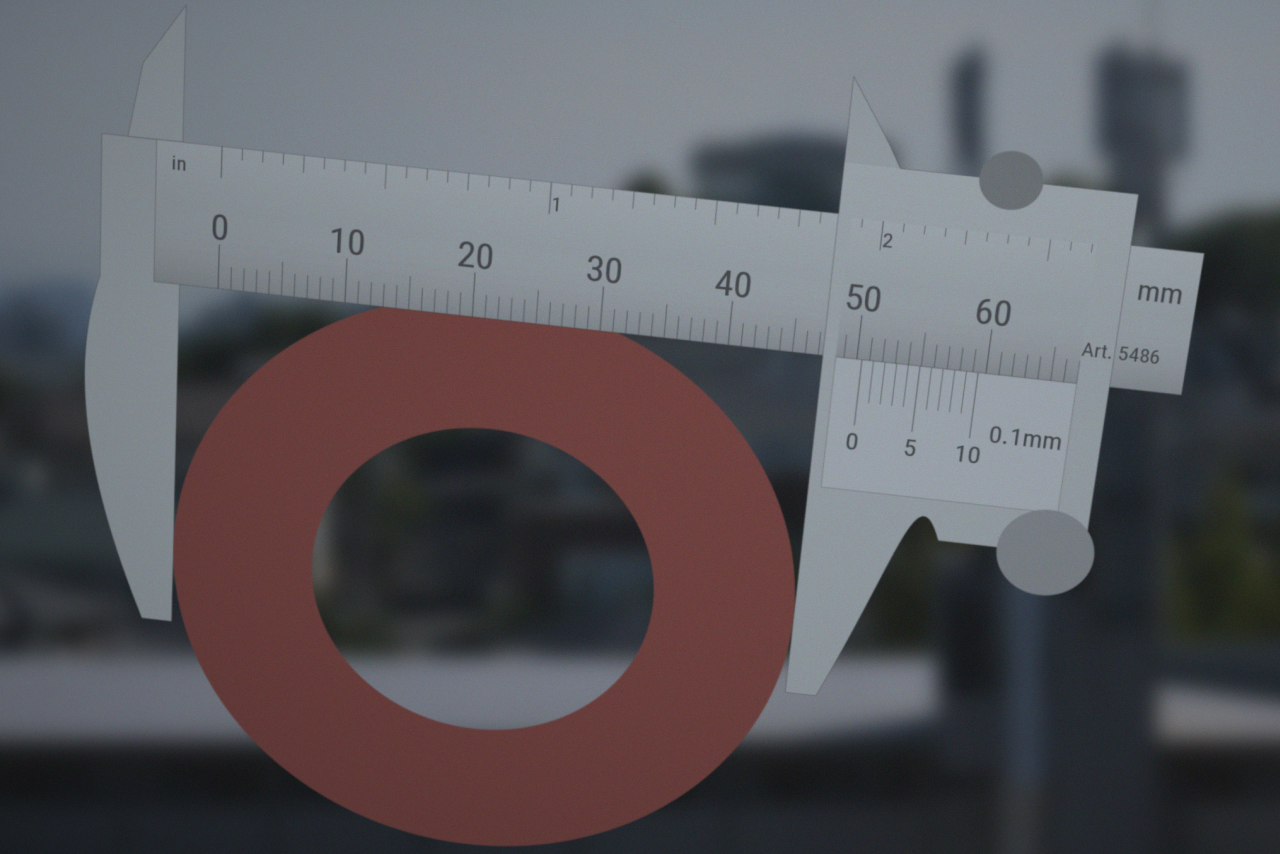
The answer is 50.4 mm
